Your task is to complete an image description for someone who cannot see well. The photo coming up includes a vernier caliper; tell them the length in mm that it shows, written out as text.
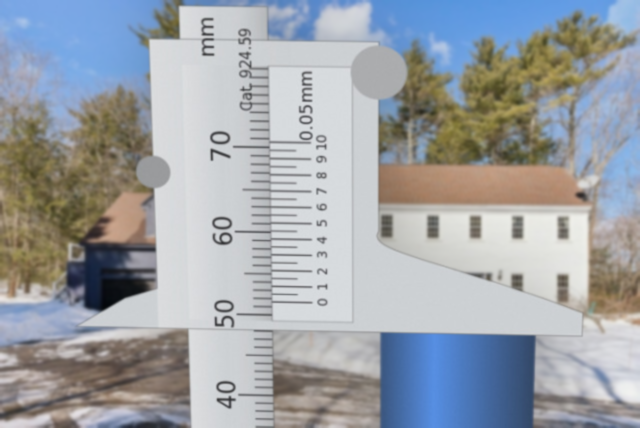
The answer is 51.6 mm
